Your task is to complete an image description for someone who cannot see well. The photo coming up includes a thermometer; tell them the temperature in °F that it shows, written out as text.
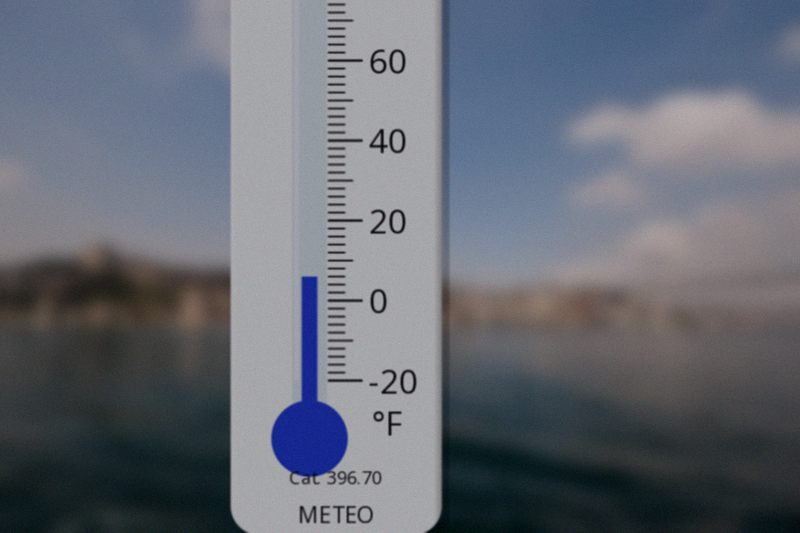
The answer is 6 °F
